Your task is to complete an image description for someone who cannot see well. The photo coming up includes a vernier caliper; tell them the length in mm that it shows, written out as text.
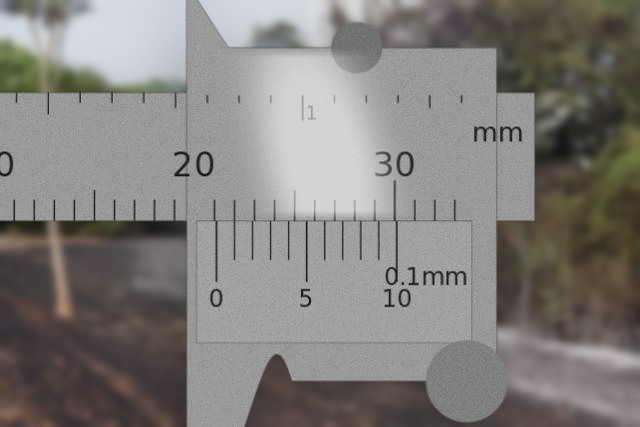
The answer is 21.1 mm
